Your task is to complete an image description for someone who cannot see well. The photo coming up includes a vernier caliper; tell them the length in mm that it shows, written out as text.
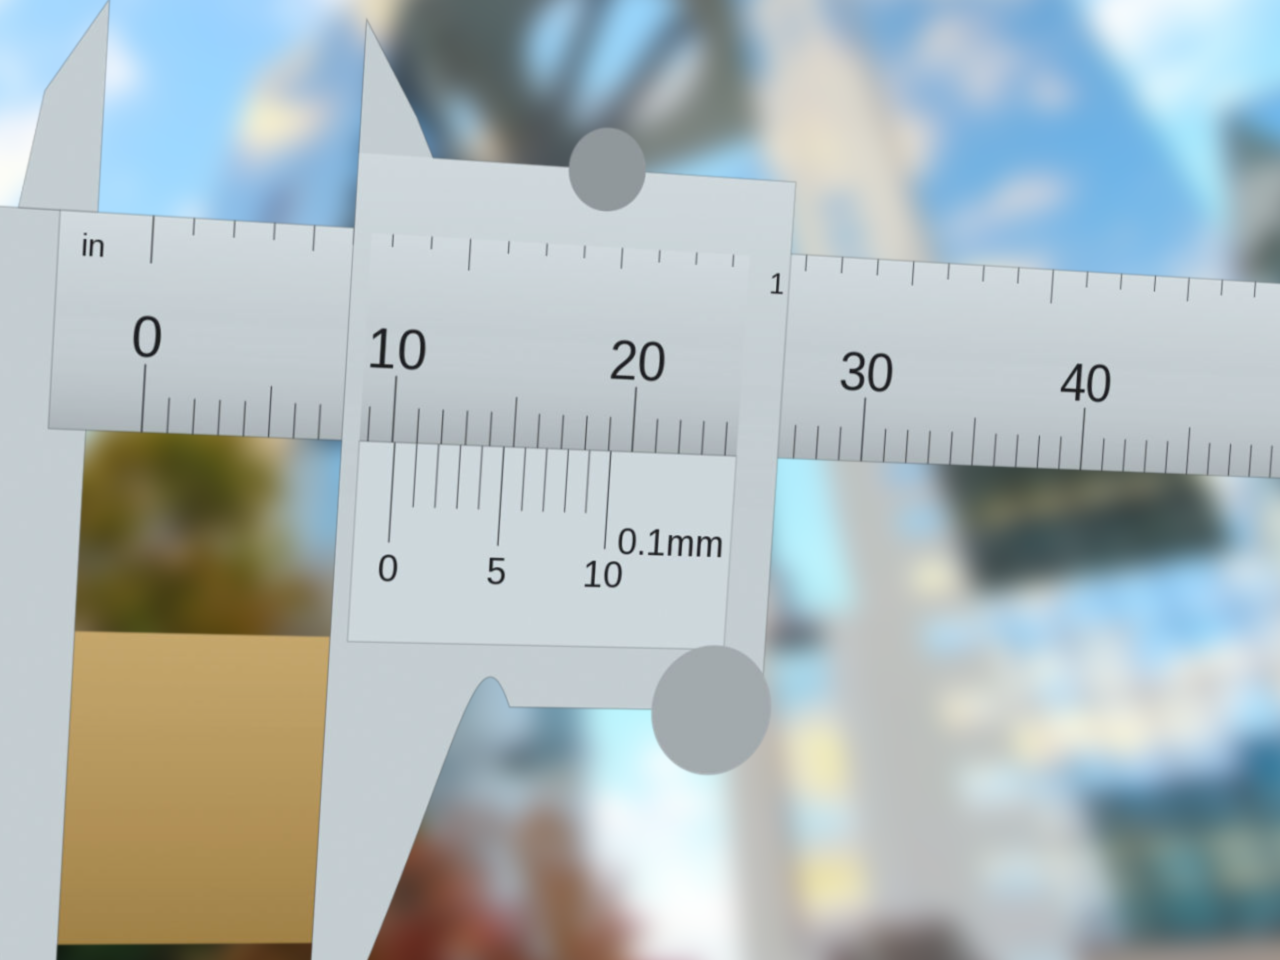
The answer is 10.1 mm
